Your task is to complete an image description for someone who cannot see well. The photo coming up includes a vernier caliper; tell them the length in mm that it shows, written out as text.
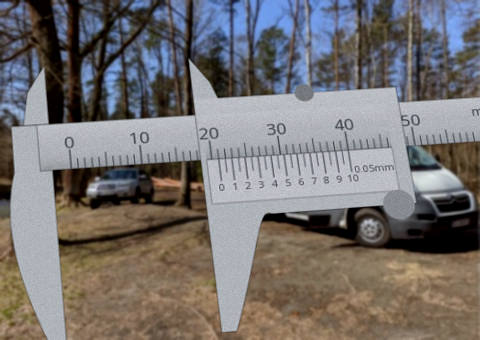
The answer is 21.0 mm
